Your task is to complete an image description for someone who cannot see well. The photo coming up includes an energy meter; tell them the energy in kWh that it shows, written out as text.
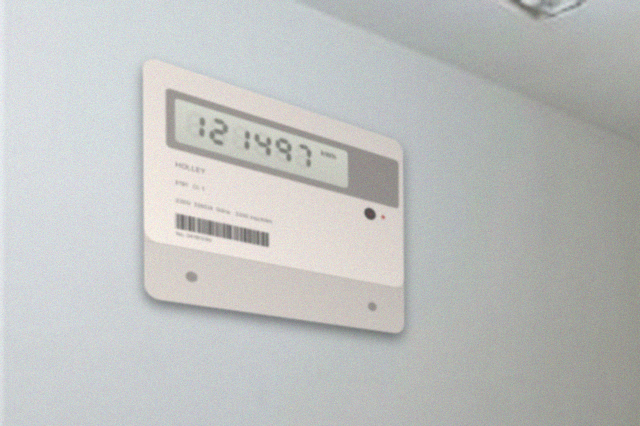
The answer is 121497 kWh
